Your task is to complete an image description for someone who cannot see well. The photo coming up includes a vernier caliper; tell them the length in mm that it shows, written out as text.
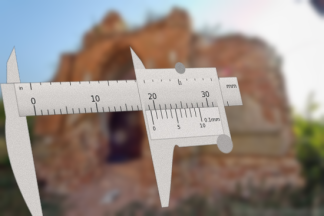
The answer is 19.2 mm
